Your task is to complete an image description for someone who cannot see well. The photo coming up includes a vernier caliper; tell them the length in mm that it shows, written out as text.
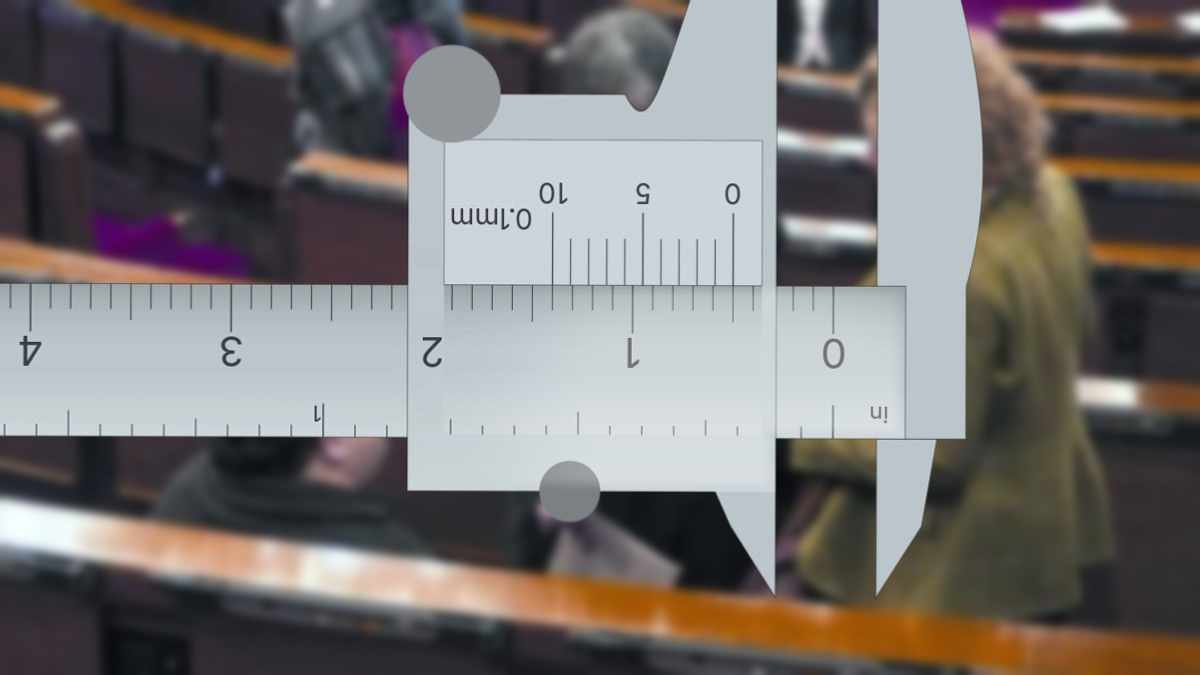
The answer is 5.0 mm
